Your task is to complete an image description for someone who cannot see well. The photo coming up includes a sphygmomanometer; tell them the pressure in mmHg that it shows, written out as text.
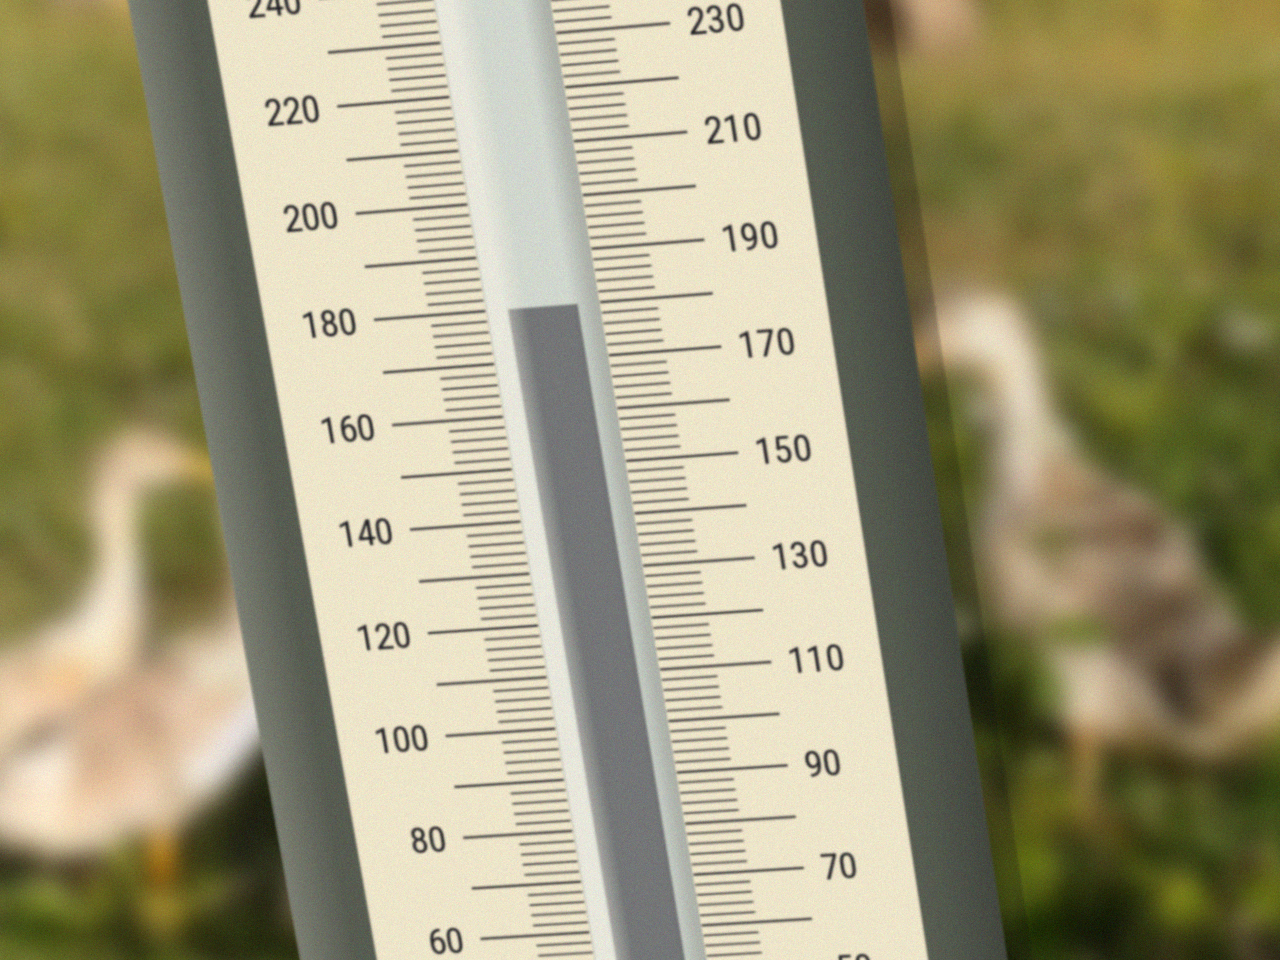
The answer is 180 mmHg
